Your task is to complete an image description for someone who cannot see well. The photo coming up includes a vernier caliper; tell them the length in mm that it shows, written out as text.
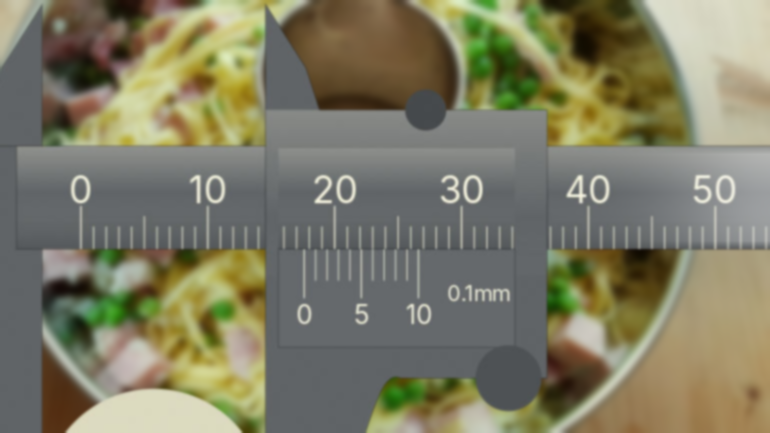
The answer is 17.6 mm
